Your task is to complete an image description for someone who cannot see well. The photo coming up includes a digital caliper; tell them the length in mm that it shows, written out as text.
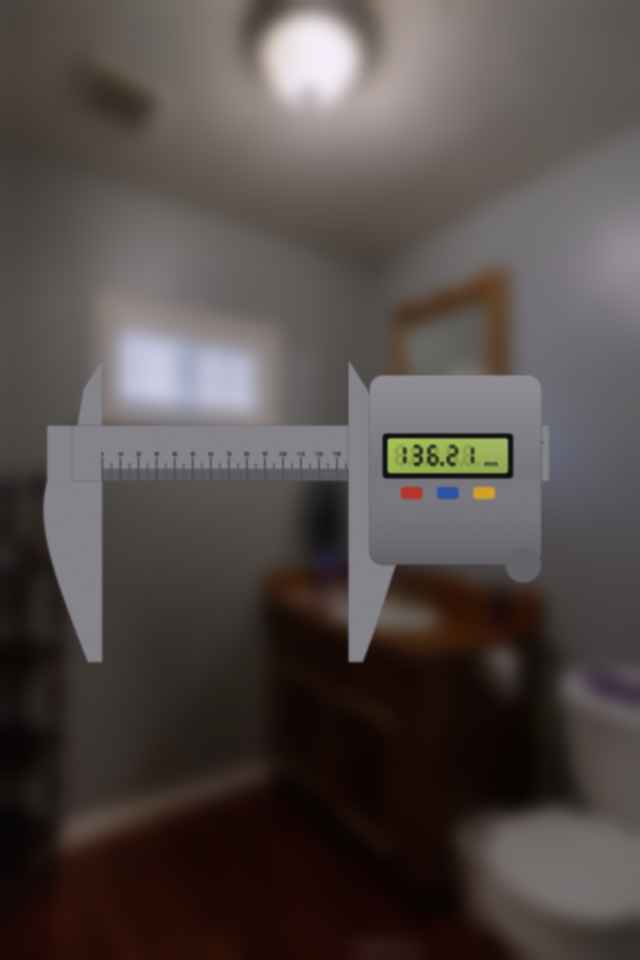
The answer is 136.21 mm
